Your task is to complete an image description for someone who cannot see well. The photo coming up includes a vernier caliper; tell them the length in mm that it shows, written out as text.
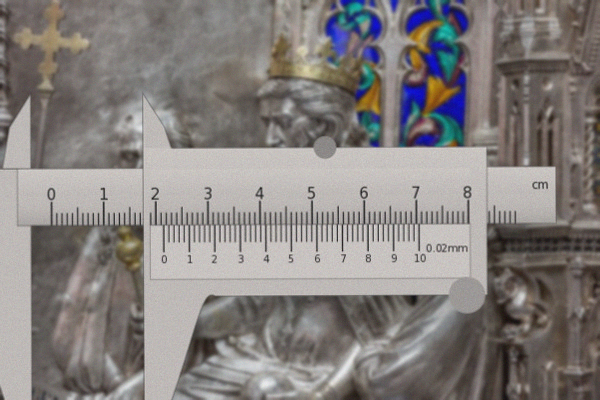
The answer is 21.5 mm
